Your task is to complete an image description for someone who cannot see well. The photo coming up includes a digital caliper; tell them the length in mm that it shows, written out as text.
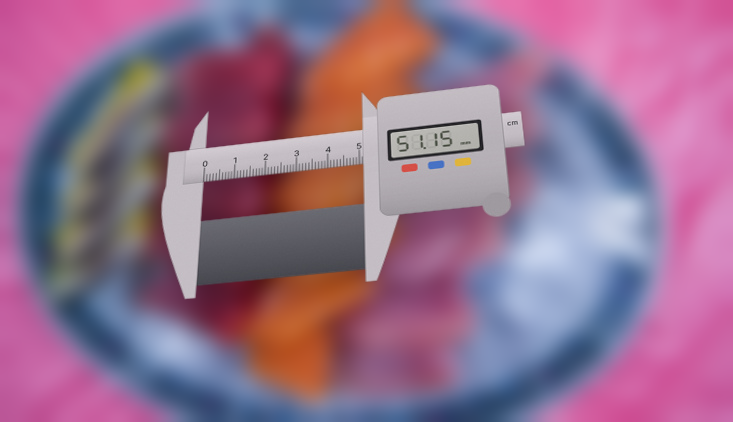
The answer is 51.15 mm
